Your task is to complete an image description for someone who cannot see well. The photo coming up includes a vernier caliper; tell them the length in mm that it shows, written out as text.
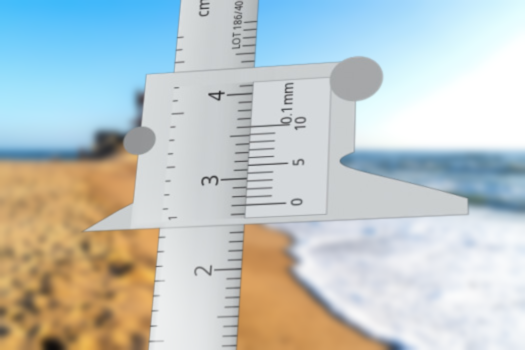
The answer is 27.0 mm
